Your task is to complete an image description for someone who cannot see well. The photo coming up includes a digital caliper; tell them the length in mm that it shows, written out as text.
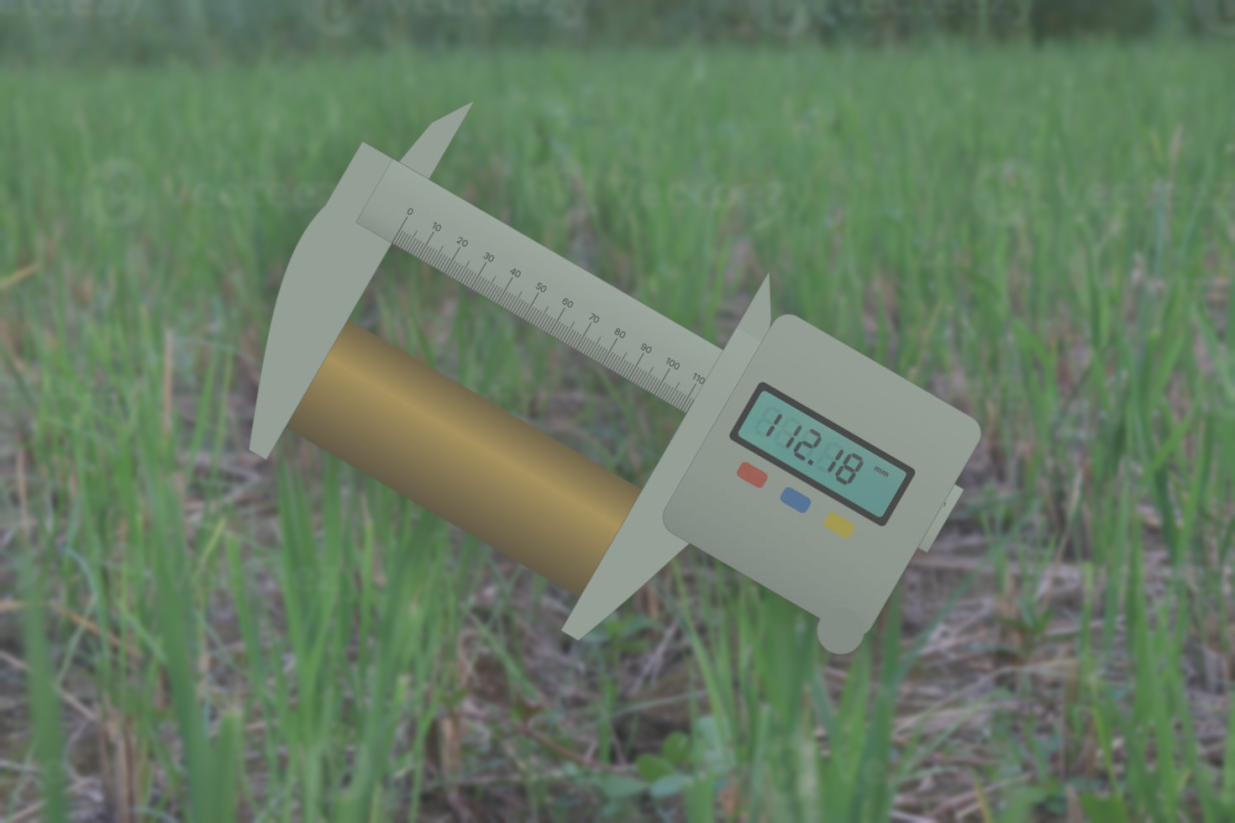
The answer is 112.18 mm
